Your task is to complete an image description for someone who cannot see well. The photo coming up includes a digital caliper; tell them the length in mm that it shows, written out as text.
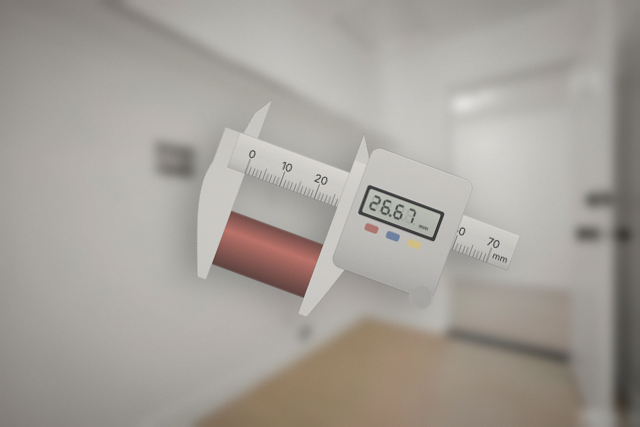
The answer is 26.67 mm
